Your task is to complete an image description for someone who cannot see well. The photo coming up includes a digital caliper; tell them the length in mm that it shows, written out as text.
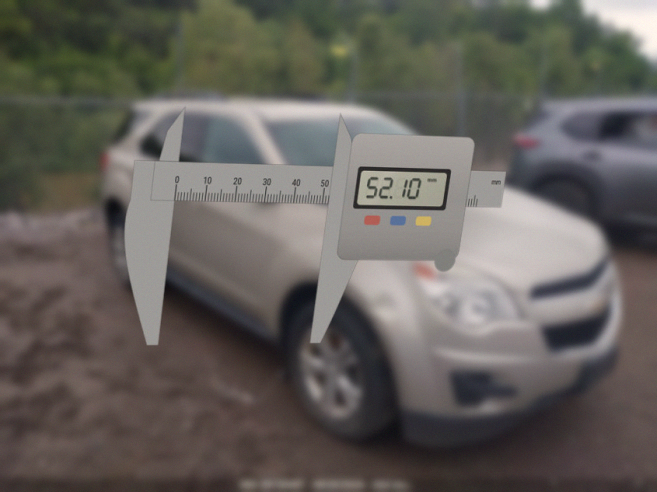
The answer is 52.10 mm
